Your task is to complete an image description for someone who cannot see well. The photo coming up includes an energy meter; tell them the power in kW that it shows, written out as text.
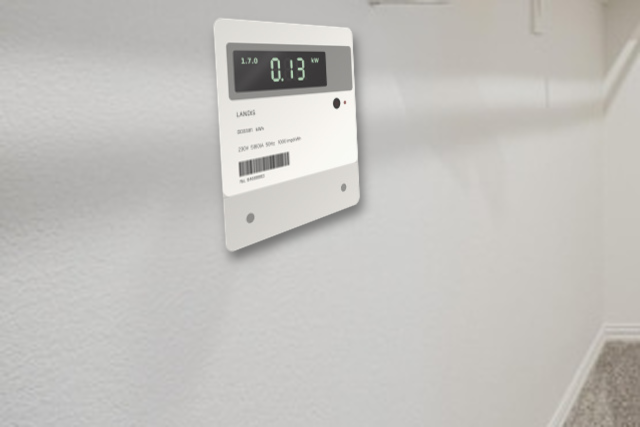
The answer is 0.13 kW
